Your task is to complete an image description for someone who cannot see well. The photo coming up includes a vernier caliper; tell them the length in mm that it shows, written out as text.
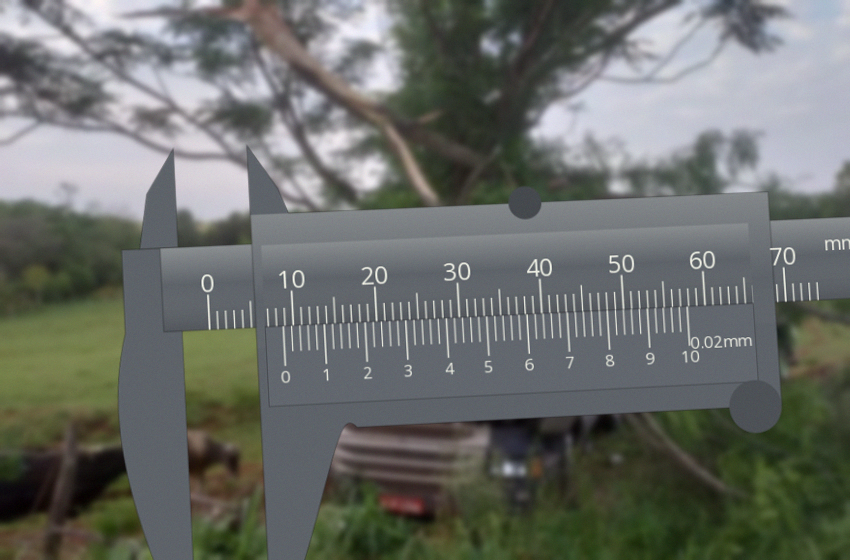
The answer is 8.8 mm
